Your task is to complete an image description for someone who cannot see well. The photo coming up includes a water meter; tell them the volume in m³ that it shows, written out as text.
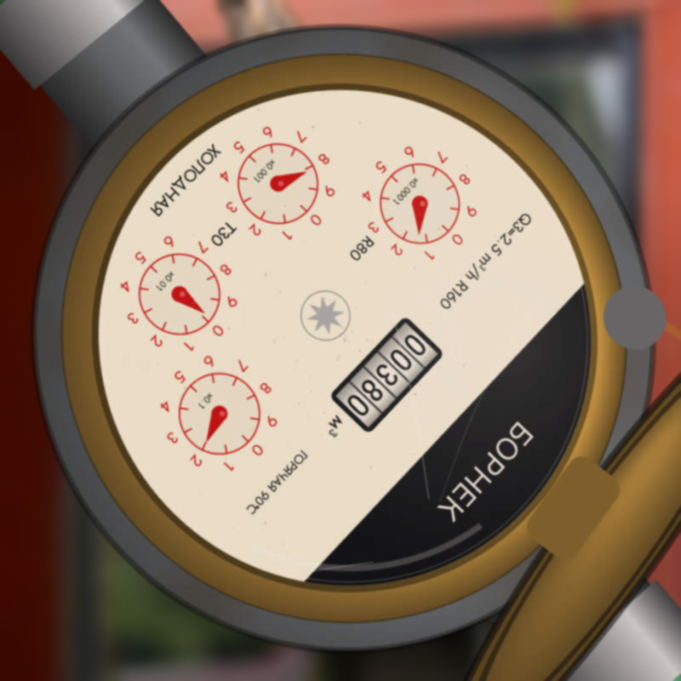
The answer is 380.1981 m³
